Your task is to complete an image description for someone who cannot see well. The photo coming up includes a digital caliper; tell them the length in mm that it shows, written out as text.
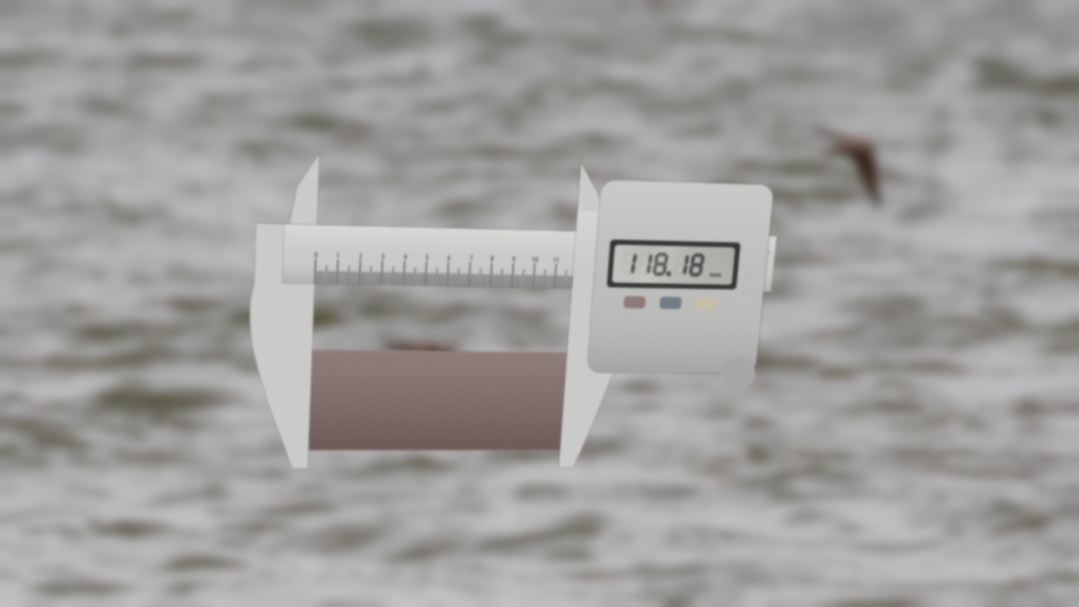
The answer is 118.18 mm
